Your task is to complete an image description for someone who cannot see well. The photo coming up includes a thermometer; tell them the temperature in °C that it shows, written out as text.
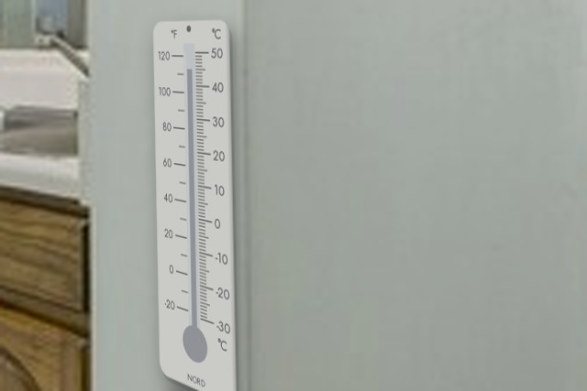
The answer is 45 °C
